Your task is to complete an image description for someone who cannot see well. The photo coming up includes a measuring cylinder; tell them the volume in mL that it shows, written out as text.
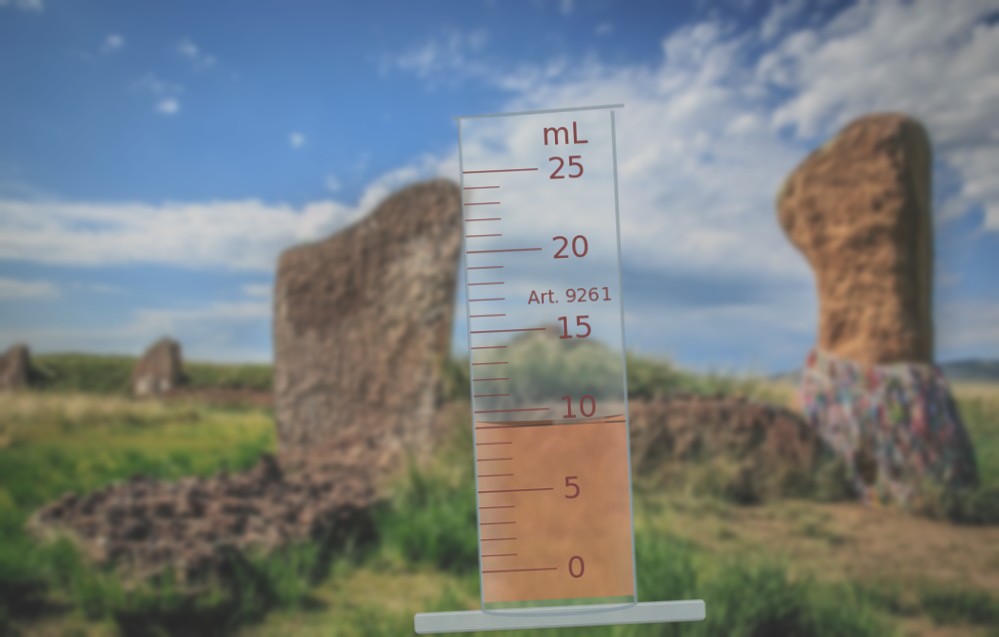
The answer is 9 mL
